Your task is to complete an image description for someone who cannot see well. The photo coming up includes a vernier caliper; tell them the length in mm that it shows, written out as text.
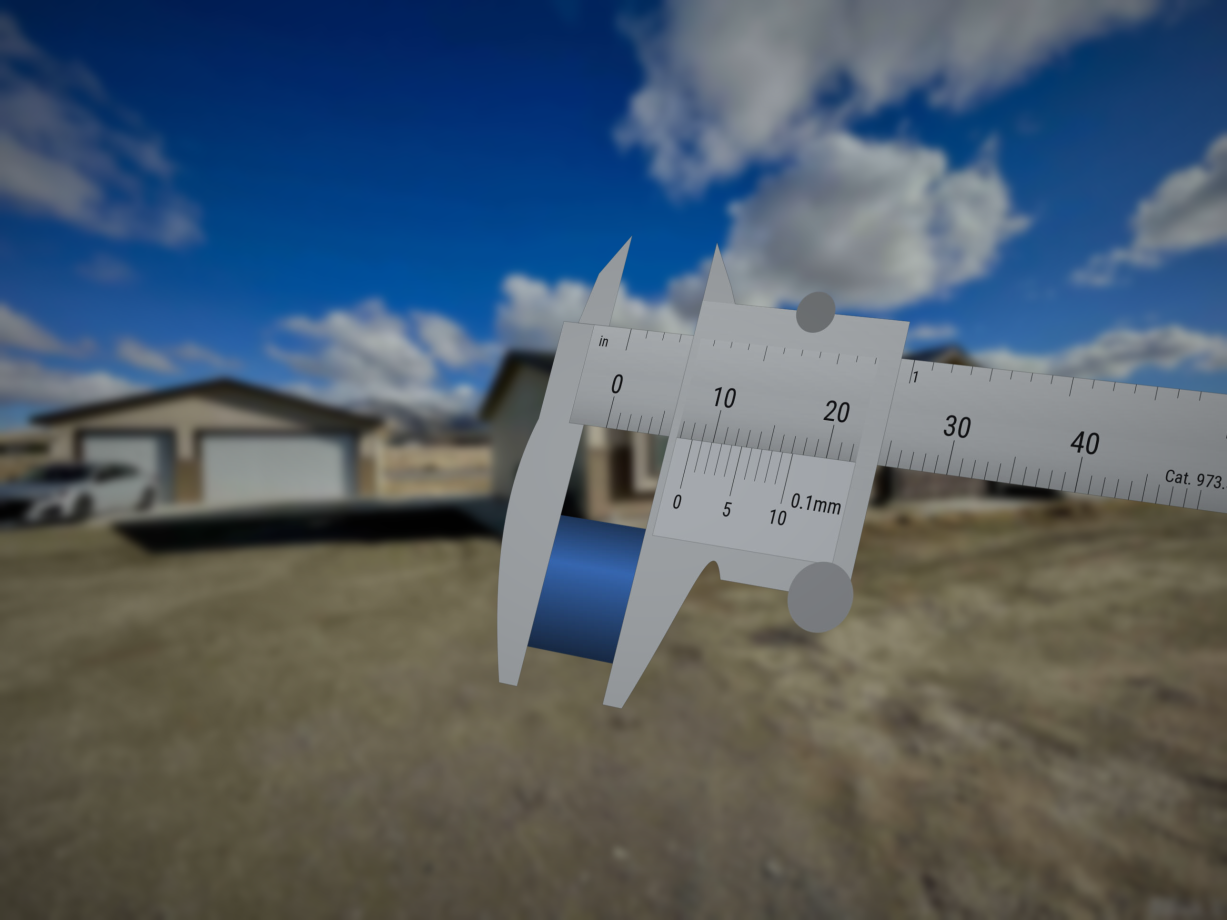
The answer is 8.1 mm
